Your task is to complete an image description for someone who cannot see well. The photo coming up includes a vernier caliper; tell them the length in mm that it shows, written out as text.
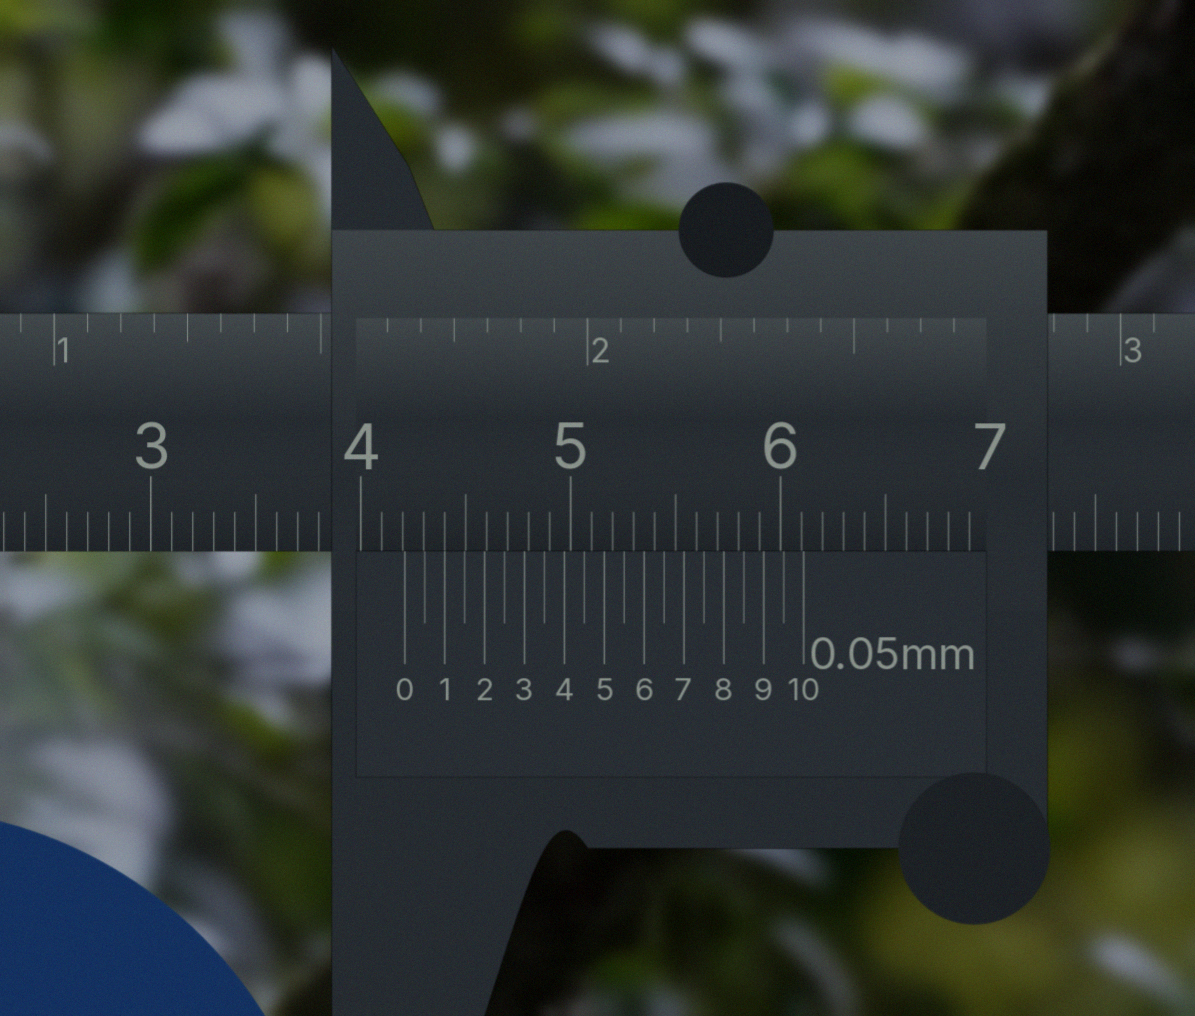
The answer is 42.1 mm
